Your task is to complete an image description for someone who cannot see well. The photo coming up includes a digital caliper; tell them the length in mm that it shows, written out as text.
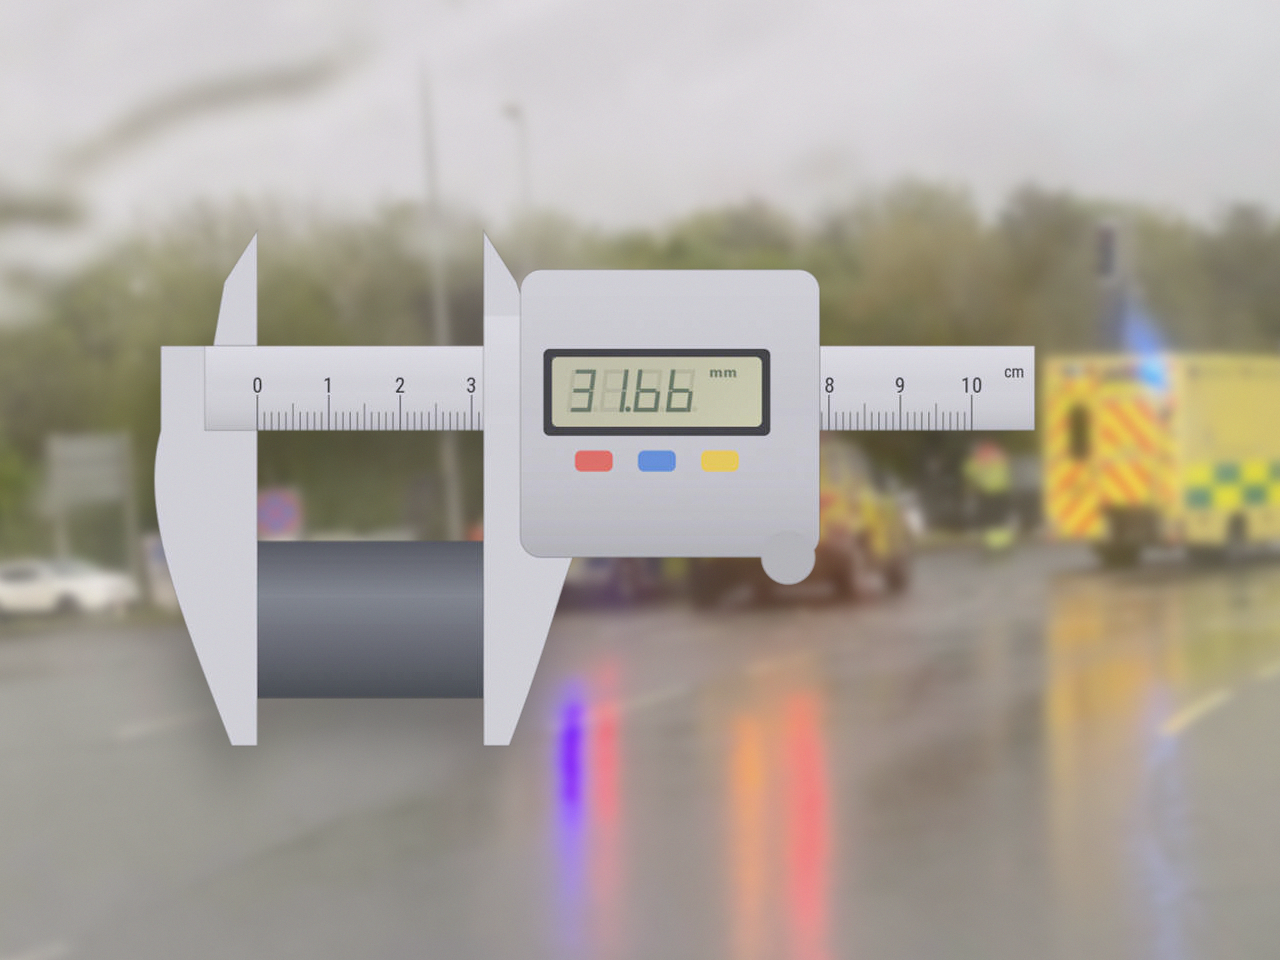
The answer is 31.66 mm
